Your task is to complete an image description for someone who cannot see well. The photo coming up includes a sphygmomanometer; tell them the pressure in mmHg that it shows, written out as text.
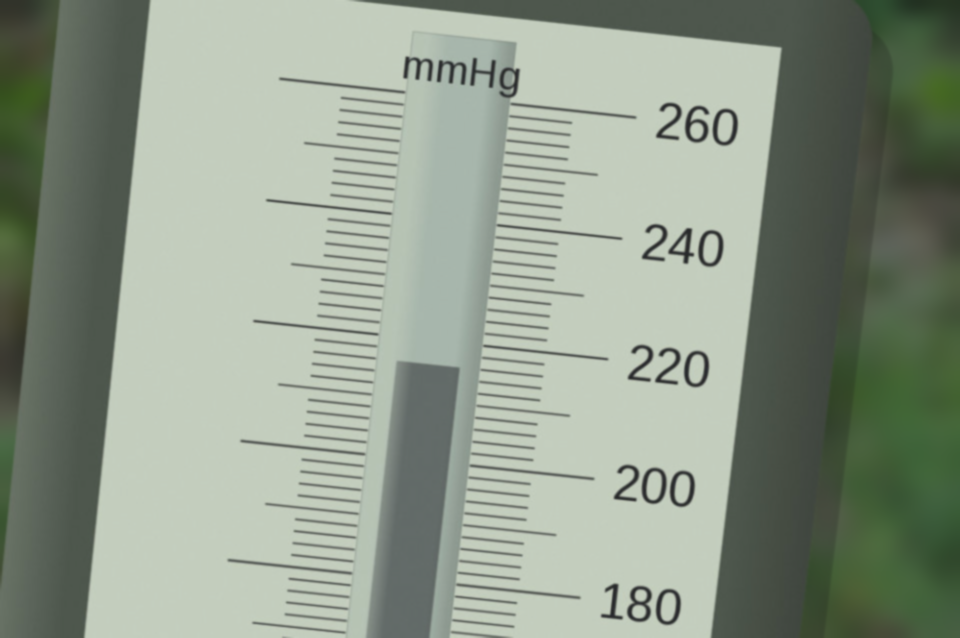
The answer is 216 mmHg
